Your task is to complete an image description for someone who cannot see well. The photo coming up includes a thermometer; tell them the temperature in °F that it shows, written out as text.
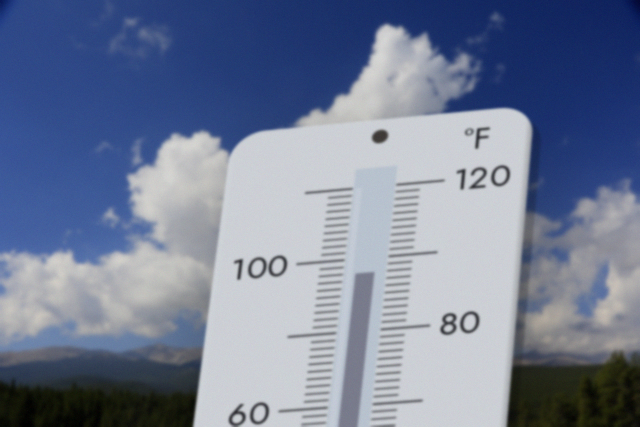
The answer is 96 °F
